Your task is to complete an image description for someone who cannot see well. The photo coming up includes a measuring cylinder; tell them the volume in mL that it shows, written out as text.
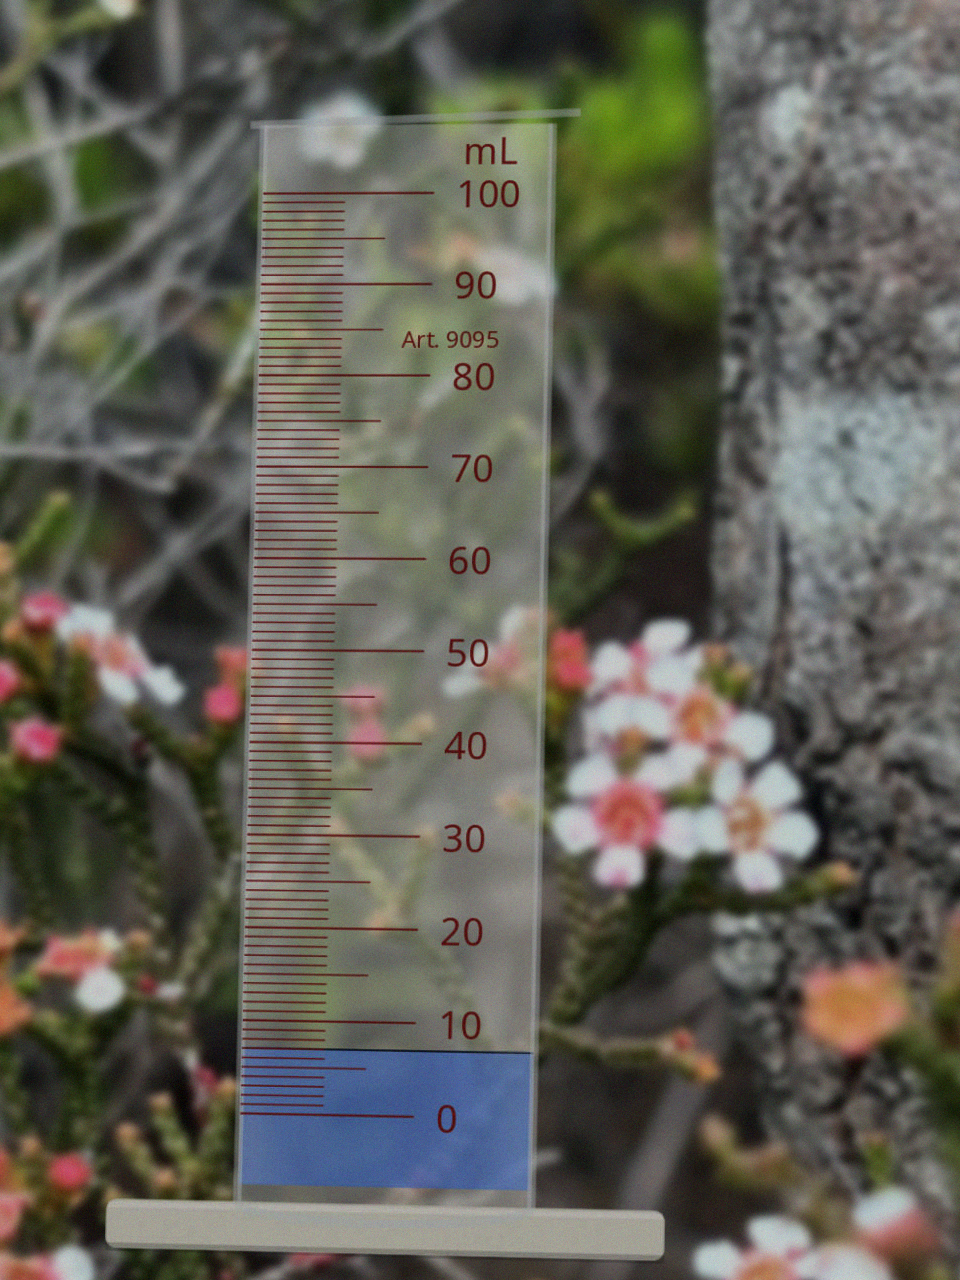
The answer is 7 mL
